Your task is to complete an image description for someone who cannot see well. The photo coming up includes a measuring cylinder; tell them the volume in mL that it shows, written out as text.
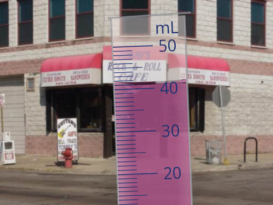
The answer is 41 mL
